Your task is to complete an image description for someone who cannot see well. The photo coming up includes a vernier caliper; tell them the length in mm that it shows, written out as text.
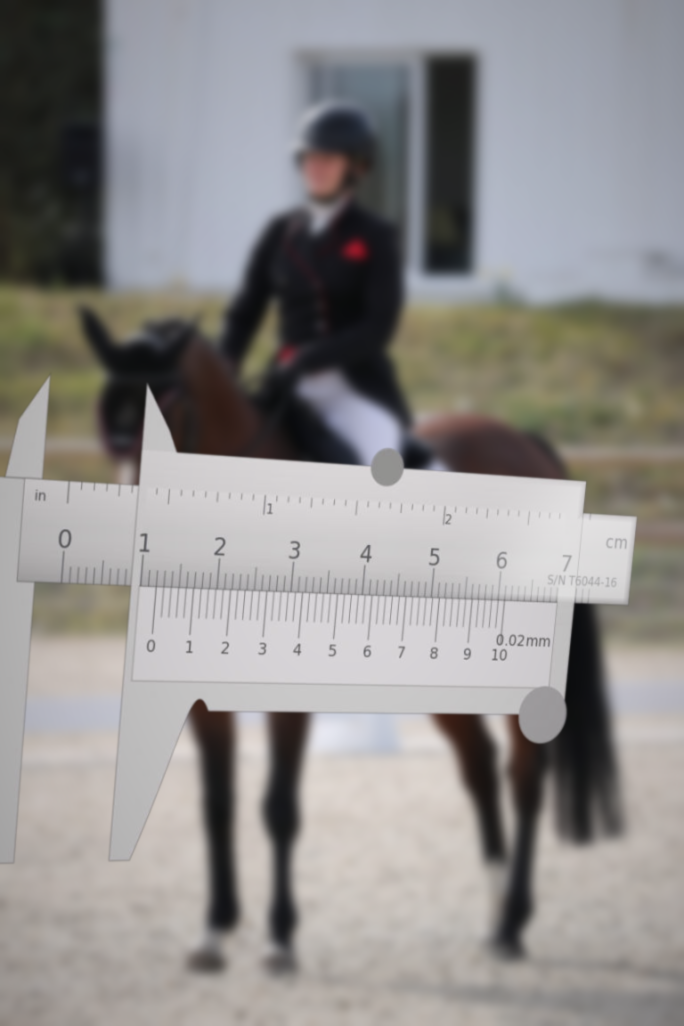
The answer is 12.0 mm
